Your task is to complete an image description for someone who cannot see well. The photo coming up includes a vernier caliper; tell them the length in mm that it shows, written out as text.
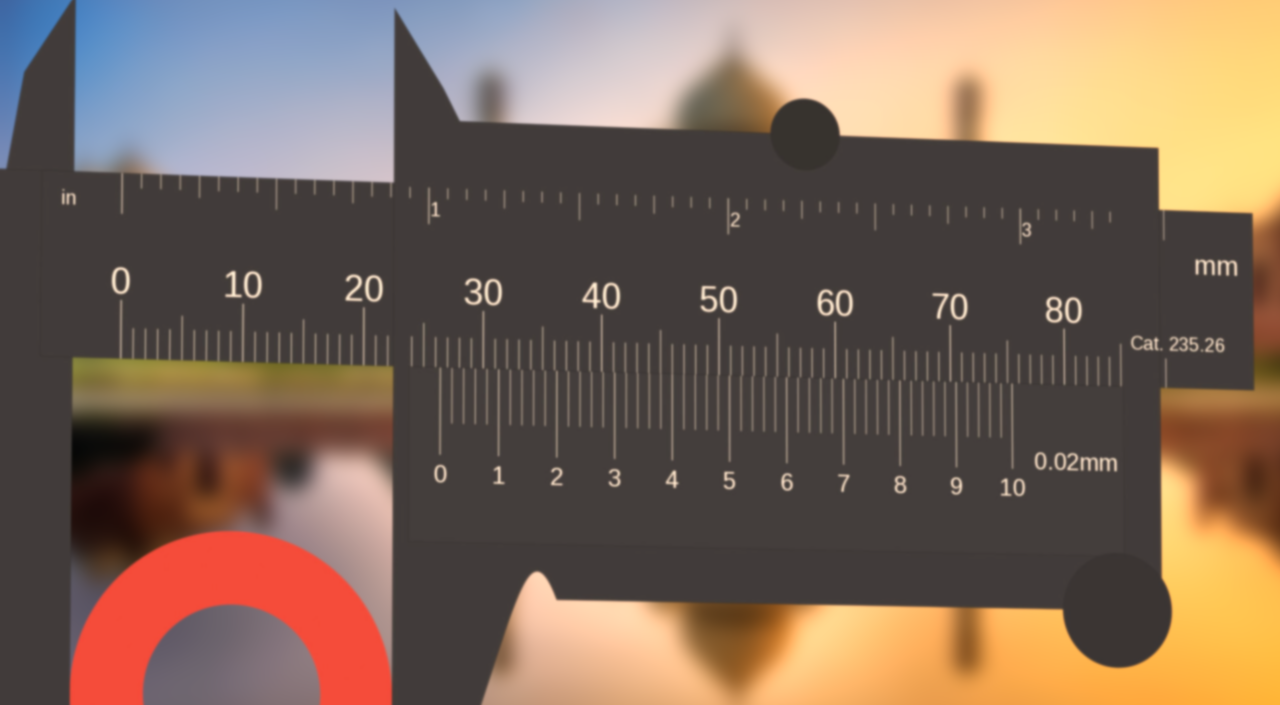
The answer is 26.4 mm
